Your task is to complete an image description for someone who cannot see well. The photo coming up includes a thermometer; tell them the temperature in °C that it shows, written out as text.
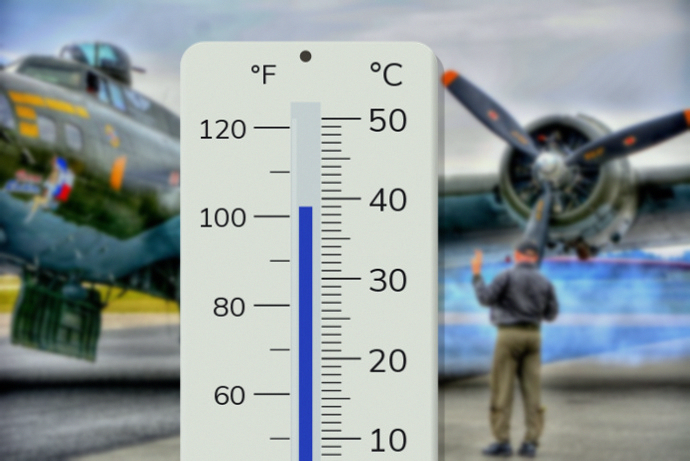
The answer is 39 °C
